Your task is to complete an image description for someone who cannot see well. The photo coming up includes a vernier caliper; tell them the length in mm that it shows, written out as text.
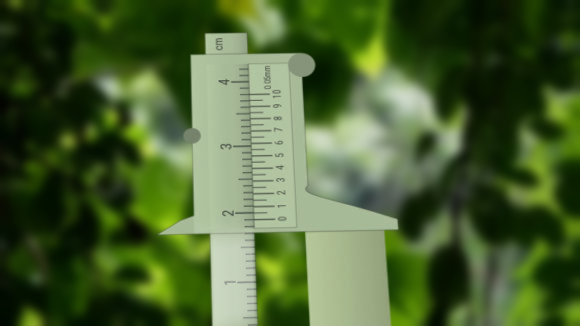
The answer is 19.0 mm
